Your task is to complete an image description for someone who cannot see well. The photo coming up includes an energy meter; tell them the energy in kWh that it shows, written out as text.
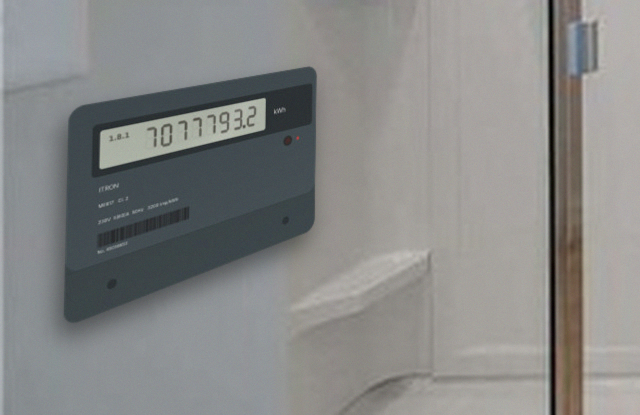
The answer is 7077793.2 kWh
